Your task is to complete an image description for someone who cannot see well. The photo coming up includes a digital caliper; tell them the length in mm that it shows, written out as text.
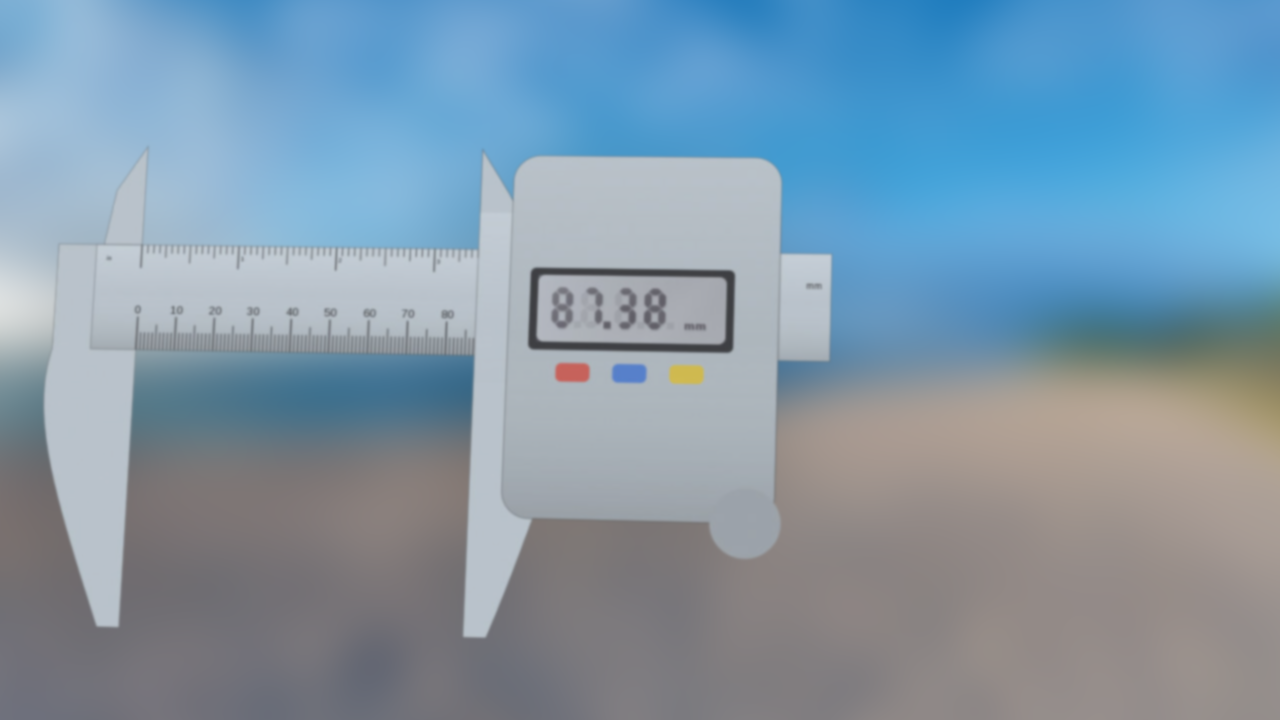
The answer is 87.38 mm
